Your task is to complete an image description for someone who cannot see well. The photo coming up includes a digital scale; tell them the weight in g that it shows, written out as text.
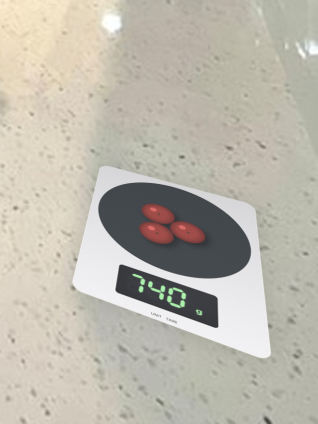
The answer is 740 g
